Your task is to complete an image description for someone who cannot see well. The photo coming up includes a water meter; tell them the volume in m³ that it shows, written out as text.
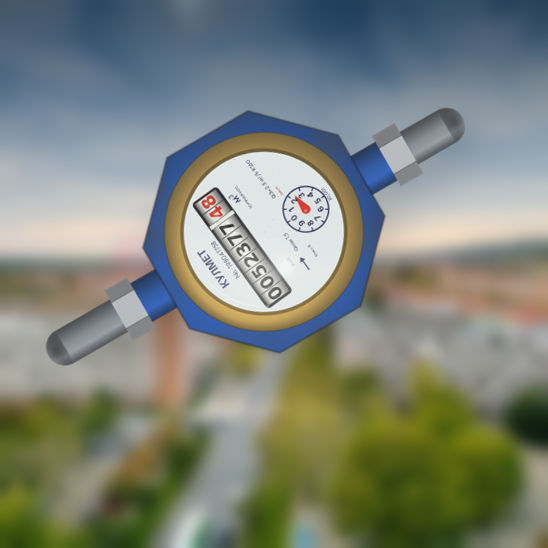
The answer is 52377.482 m³
